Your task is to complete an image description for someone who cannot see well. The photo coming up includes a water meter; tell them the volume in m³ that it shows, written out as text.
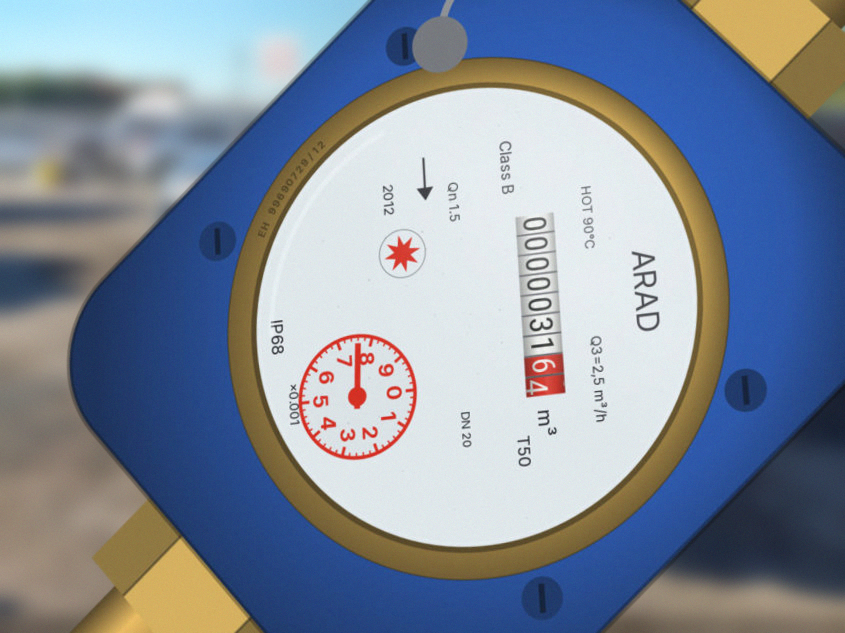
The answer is 31.637 m³
